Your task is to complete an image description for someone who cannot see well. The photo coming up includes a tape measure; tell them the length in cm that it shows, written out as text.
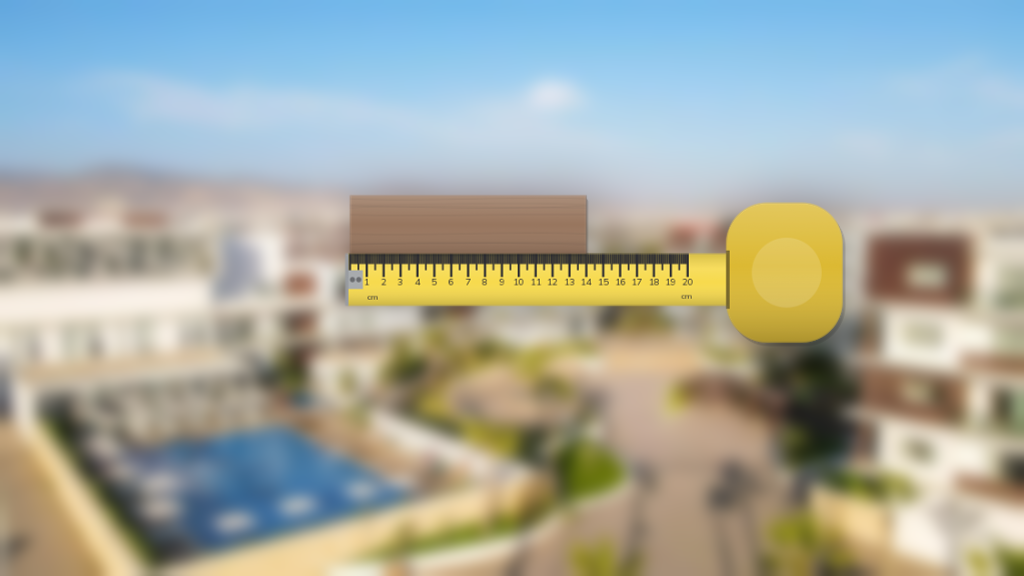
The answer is 14 cm
